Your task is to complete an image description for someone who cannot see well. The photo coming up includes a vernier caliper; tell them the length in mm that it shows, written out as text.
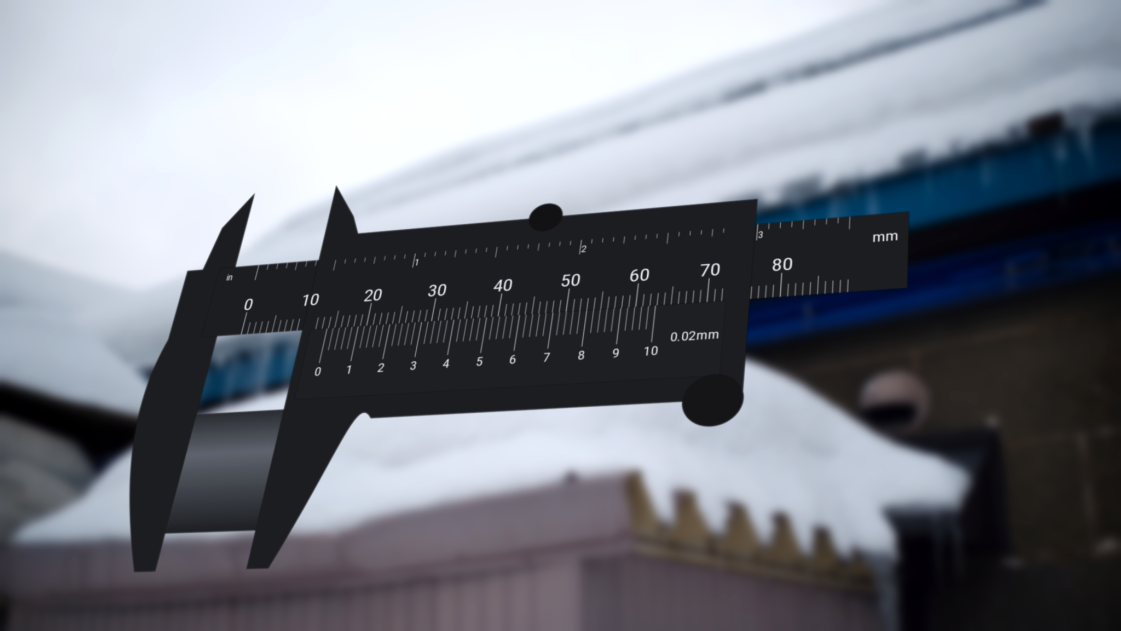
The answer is 13.8 mm
